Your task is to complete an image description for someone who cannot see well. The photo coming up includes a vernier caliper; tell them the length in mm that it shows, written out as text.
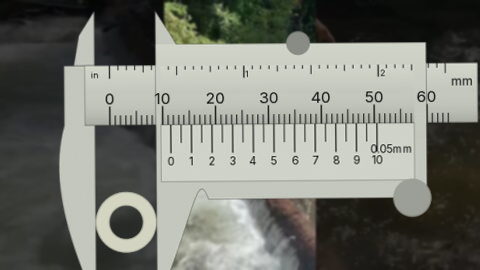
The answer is 11.5 mm
